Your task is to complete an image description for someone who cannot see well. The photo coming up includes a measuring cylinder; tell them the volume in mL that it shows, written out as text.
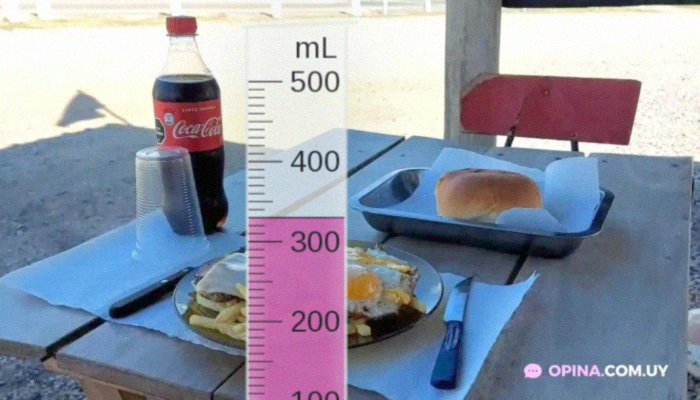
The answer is 330 mL
